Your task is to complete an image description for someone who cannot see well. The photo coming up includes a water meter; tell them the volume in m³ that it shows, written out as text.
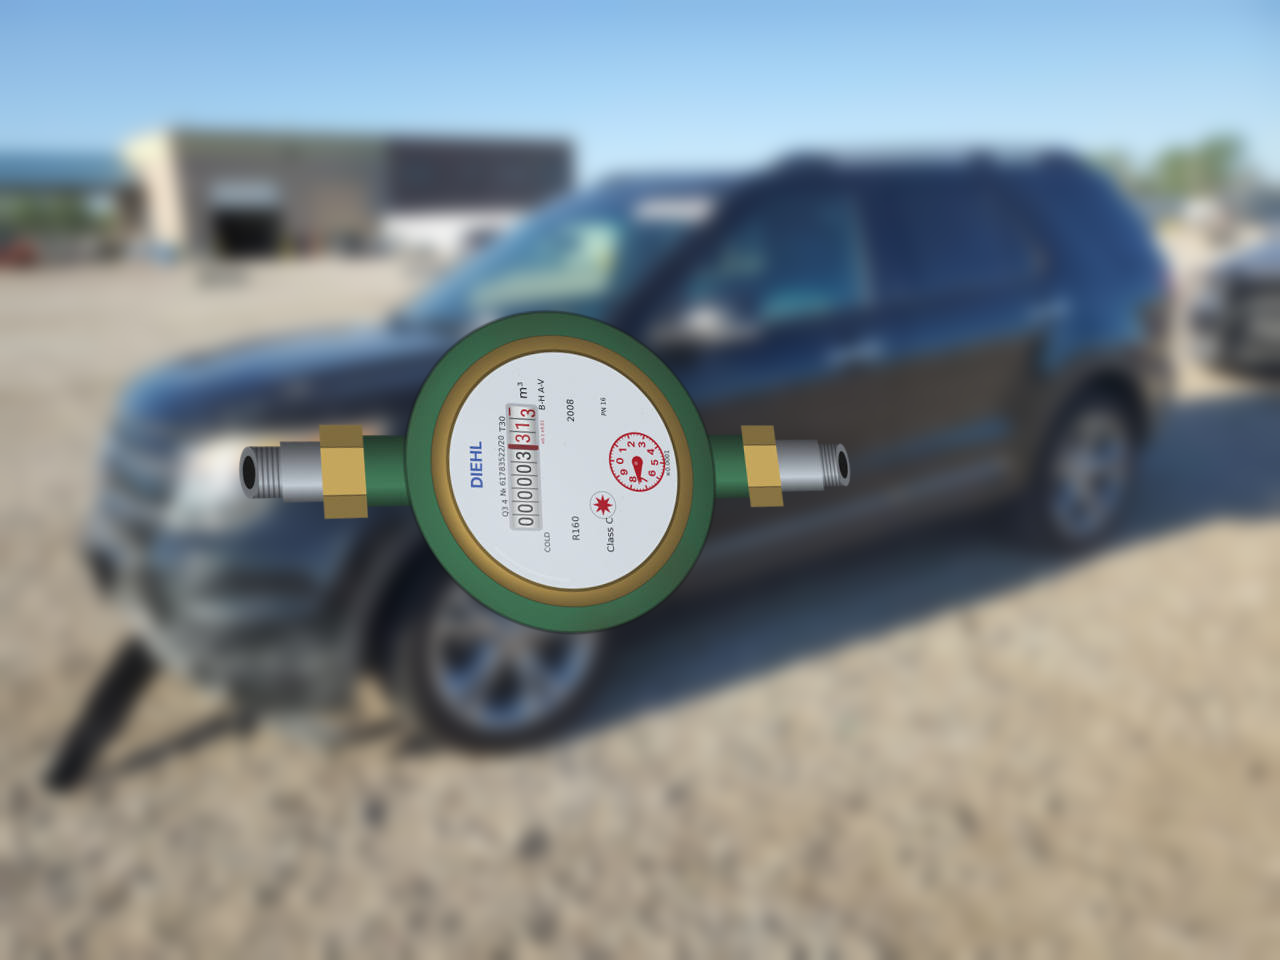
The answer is 3.3127 m³
